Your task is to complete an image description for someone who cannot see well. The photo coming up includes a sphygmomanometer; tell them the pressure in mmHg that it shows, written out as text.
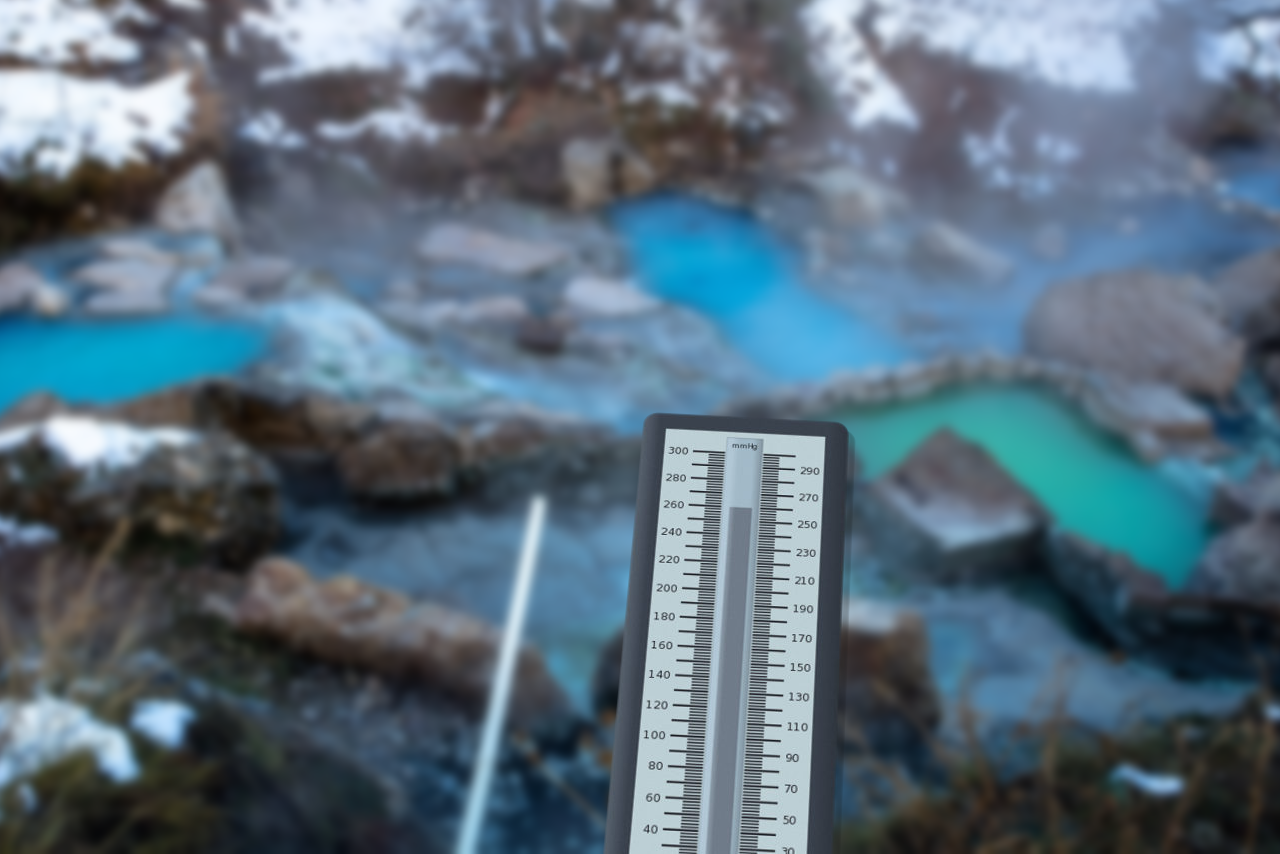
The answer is 260 mmHg
